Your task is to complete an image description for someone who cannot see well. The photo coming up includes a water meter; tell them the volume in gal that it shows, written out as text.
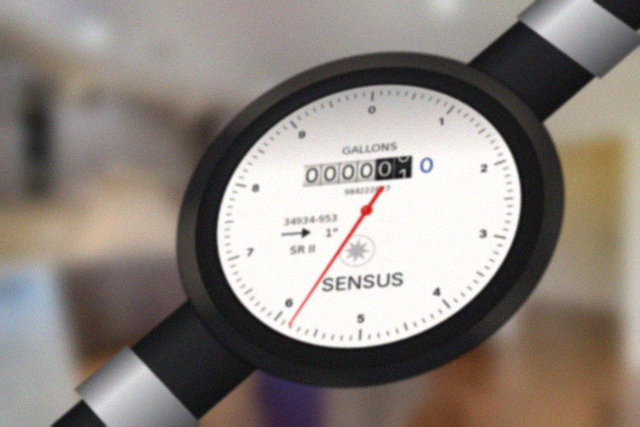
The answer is 5.8 gal
